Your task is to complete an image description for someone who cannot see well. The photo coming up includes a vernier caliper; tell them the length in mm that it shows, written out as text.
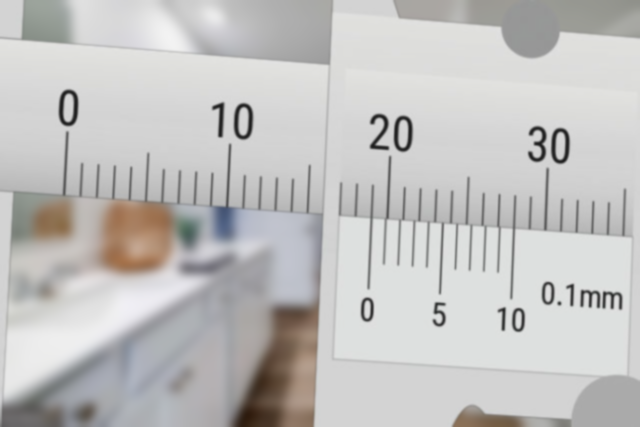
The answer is 19.0 mm
